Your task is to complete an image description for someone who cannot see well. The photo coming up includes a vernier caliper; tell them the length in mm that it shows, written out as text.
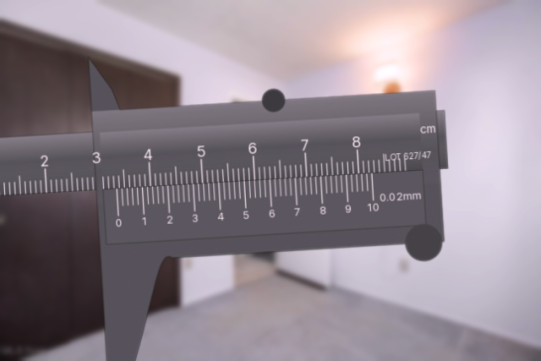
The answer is 33.5 mm
